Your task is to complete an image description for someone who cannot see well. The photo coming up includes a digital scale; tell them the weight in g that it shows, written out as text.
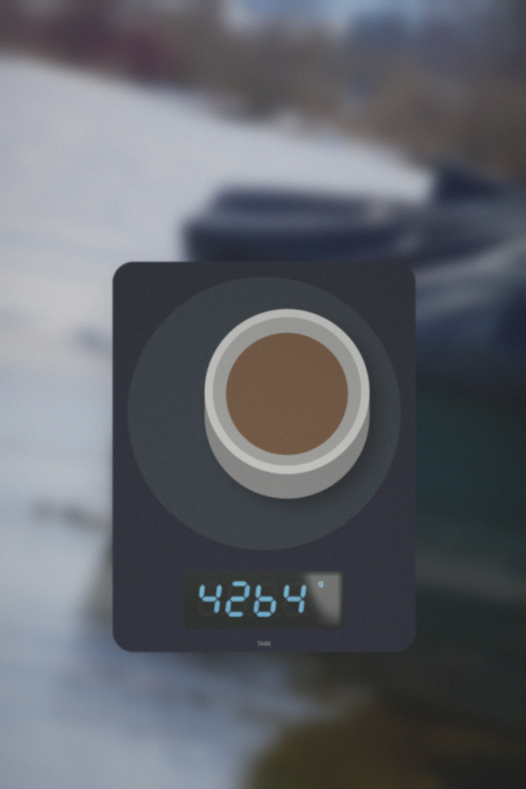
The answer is 4264 g
